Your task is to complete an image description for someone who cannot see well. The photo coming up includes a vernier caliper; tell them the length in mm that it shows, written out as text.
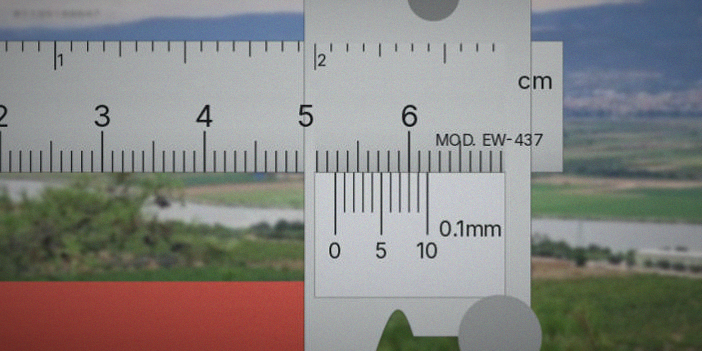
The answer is 52.8 mm
